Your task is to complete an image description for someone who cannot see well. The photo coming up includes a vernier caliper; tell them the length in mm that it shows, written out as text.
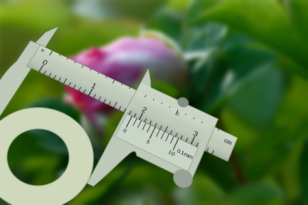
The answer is 18.6 mm
